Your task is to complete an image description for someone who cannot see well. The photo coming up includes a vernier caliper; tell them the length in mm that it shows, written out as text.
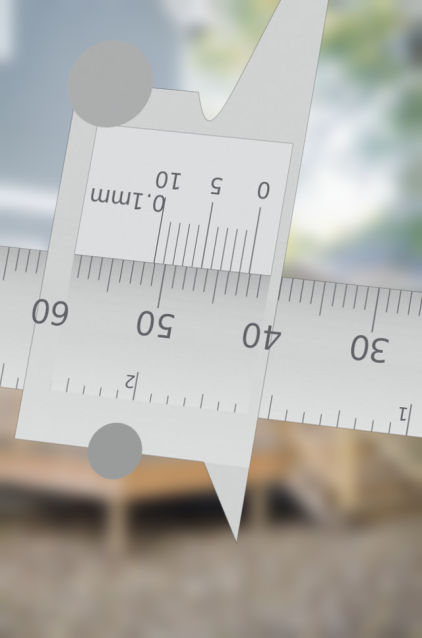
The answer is 42.1 mm
